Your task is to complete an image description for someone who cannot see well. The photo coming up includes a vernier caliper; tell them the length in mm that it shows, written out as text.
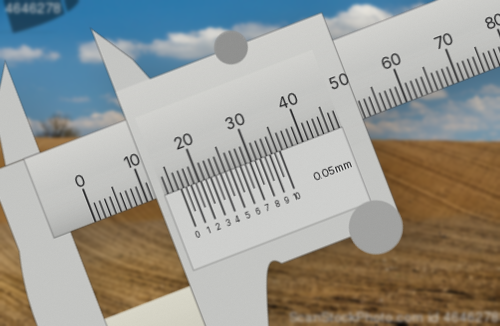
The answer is 16.5 mm
